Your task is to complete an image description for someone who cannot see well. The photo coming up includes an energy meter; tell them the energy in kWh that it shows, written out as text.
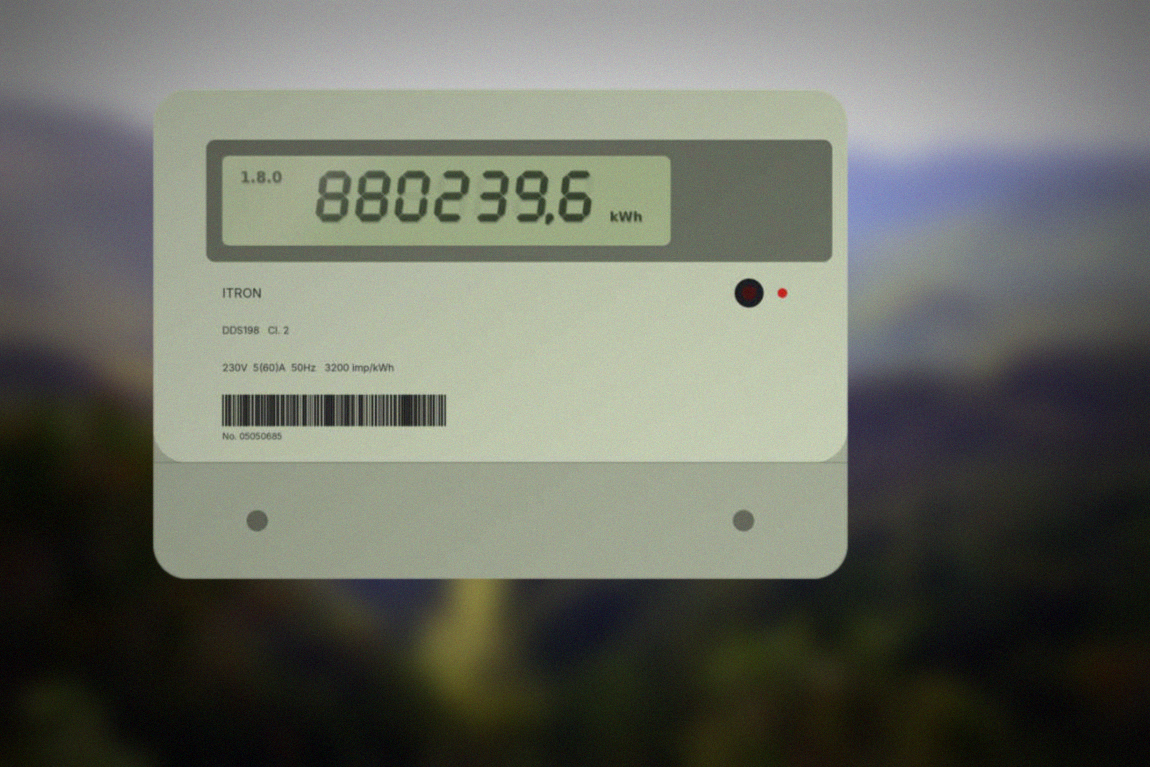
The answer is 880239.6 kWh
